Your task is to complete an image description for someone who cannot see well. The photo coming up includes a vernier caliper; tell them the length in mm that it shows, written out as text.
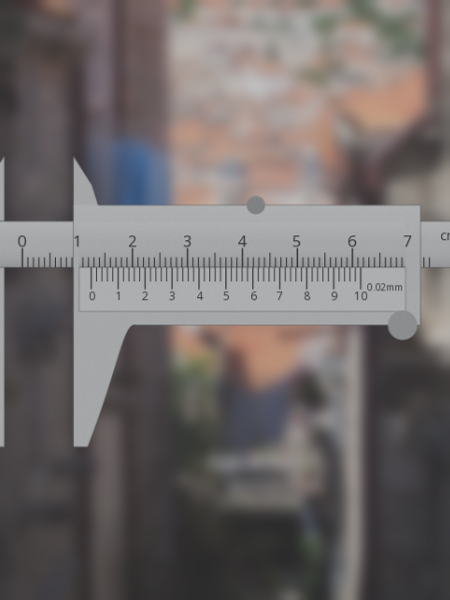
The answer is 12.5 mm
